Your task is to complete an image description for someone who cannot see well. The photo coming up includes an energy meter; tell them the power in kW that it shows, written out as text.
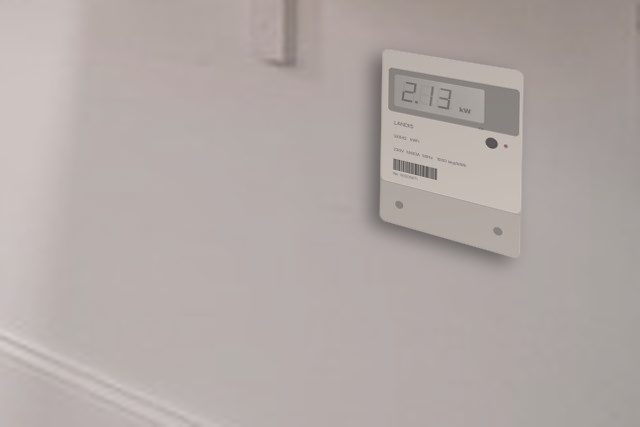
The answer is 2.13 kW
